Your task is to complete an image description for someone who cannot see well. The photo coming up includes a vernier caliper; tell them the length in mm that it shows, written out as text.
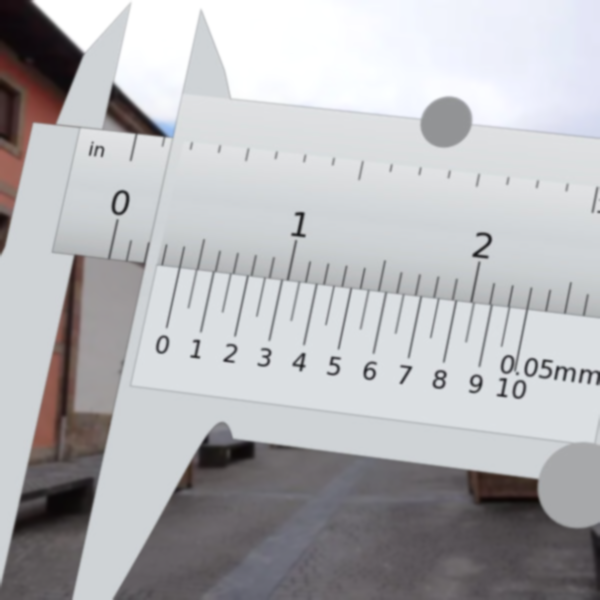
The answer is 4.0 mm
